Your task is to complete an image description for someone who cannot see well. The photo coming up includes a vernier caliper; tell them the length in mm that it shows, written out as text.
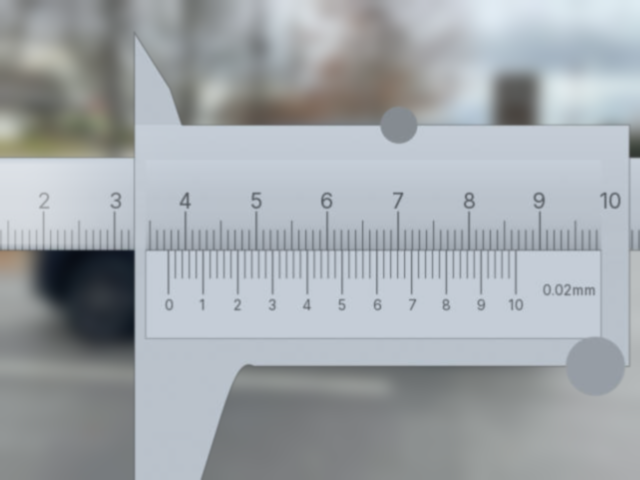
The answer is 37.6 mm
